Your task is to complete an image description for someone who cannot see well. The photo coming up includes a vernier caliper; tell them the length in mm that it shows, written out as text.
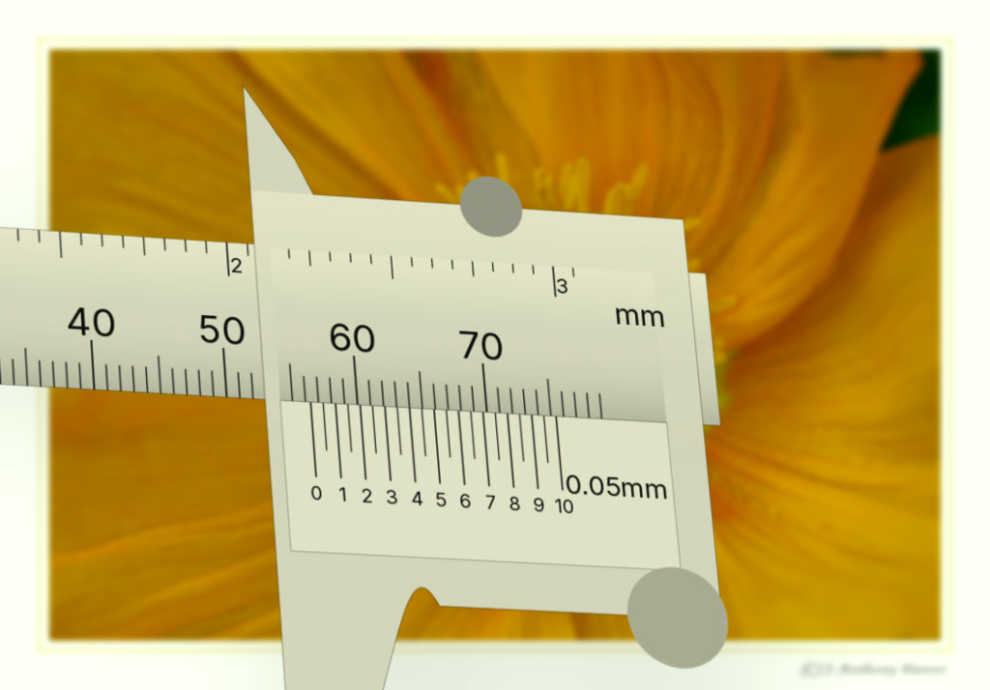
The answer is 56.4 mm
